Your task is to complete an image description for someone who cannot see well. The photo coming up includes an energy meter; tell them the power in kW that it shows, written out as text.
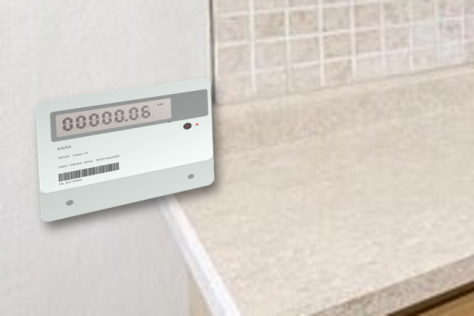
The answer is 0.06 kW
